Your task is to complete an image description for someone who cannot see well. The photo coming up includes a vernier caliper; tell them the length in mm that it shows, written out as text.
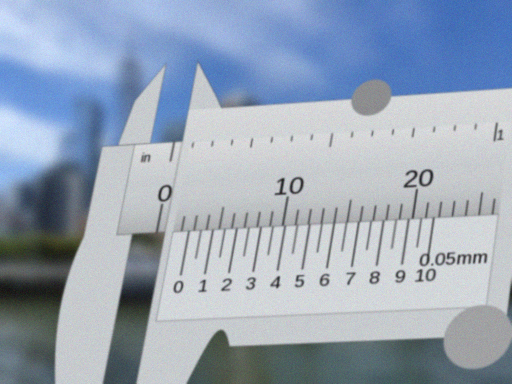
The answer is 2.6 mm
